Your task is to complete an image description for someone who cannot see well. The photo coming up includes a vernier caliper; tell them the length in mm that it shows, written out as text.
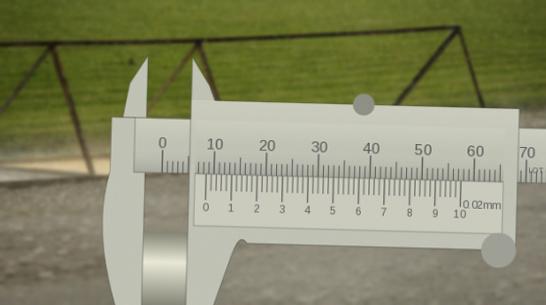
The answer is 8.5 mm
